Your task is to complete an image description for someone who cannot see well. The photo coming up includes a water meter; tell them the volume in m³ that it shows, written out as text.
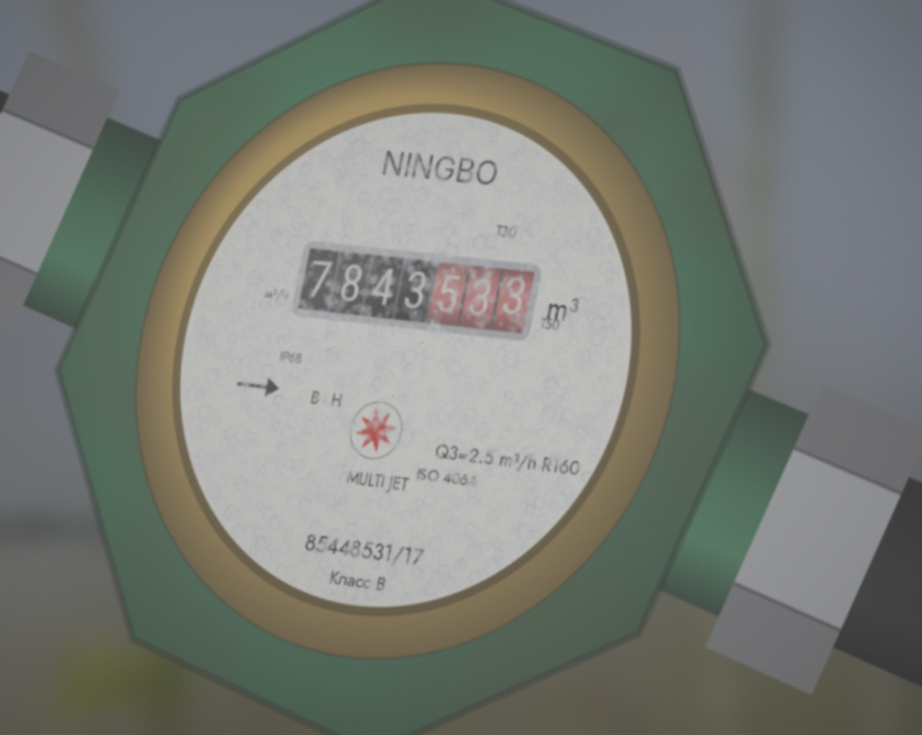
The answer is 7843.533 m³
